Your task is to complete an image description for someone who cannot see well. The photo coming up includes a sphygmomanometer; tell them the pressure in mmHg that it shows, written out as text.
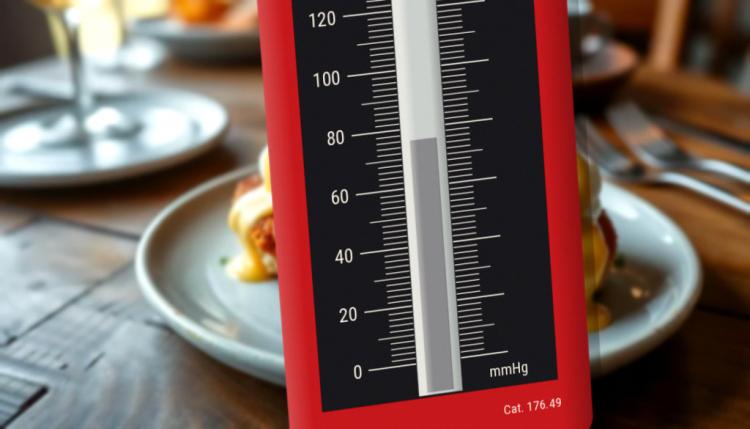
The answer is 76 mmHg
